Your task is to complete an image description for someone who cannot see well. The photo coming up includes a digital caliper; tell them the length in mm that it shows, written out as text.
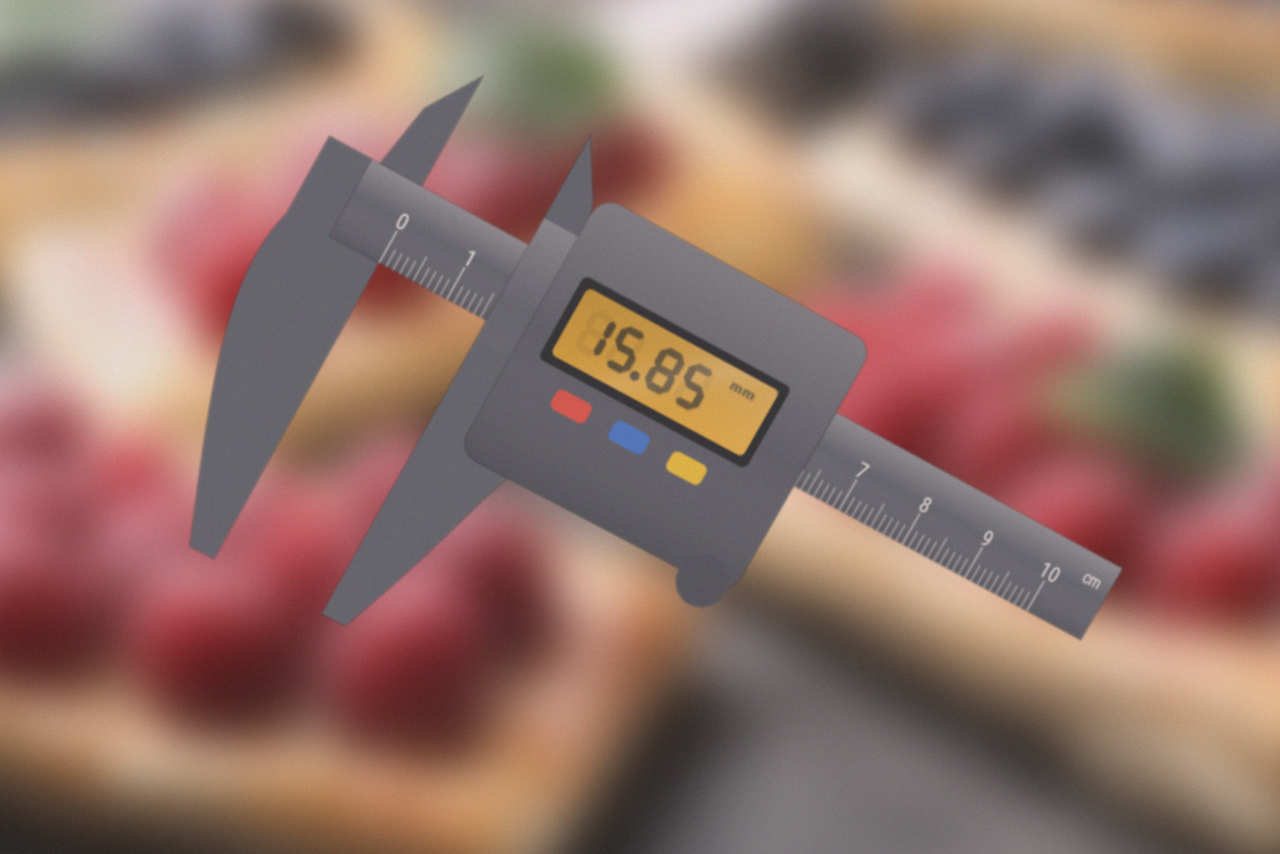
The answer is 15.85 mm
